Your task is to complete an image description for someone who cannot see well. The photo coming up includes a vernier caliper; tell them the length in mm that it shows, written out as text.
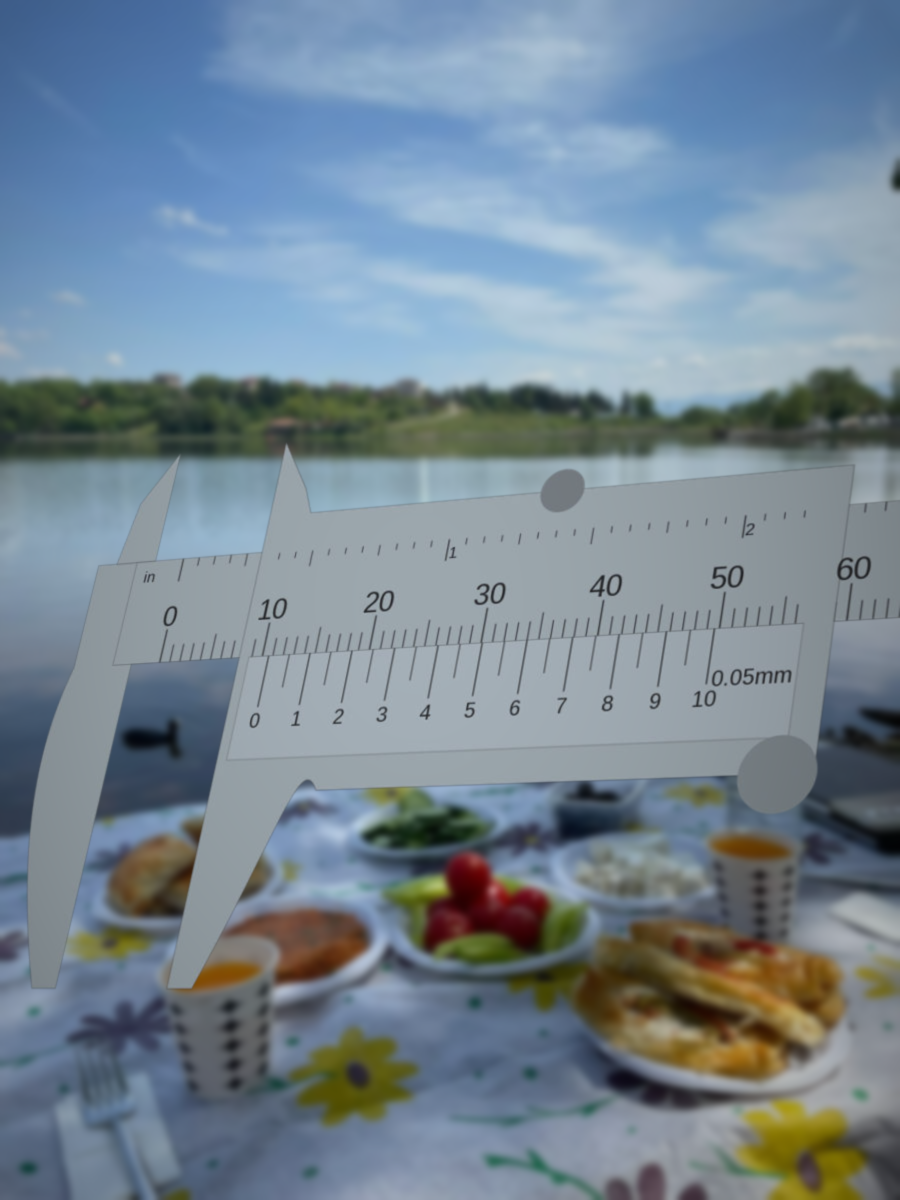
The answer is 10.6 mm
